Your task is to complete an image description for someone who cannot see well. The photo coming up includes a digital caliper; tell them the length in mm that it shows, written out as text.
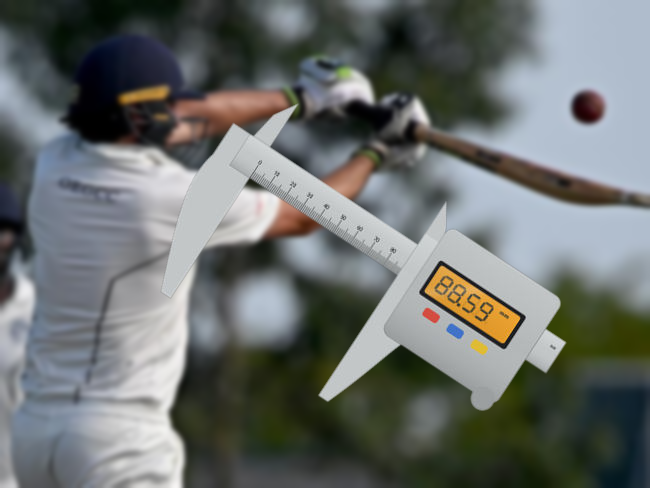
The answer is 88.59 mm
